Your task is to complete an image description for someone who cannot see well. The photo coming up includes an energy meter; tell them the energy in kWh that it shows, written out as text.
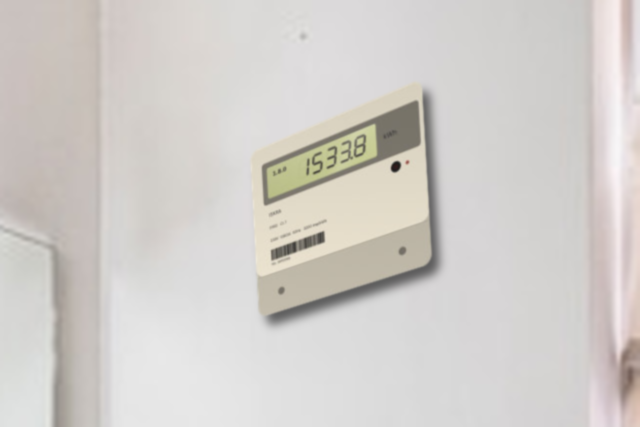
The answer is 1533.8 kWh
